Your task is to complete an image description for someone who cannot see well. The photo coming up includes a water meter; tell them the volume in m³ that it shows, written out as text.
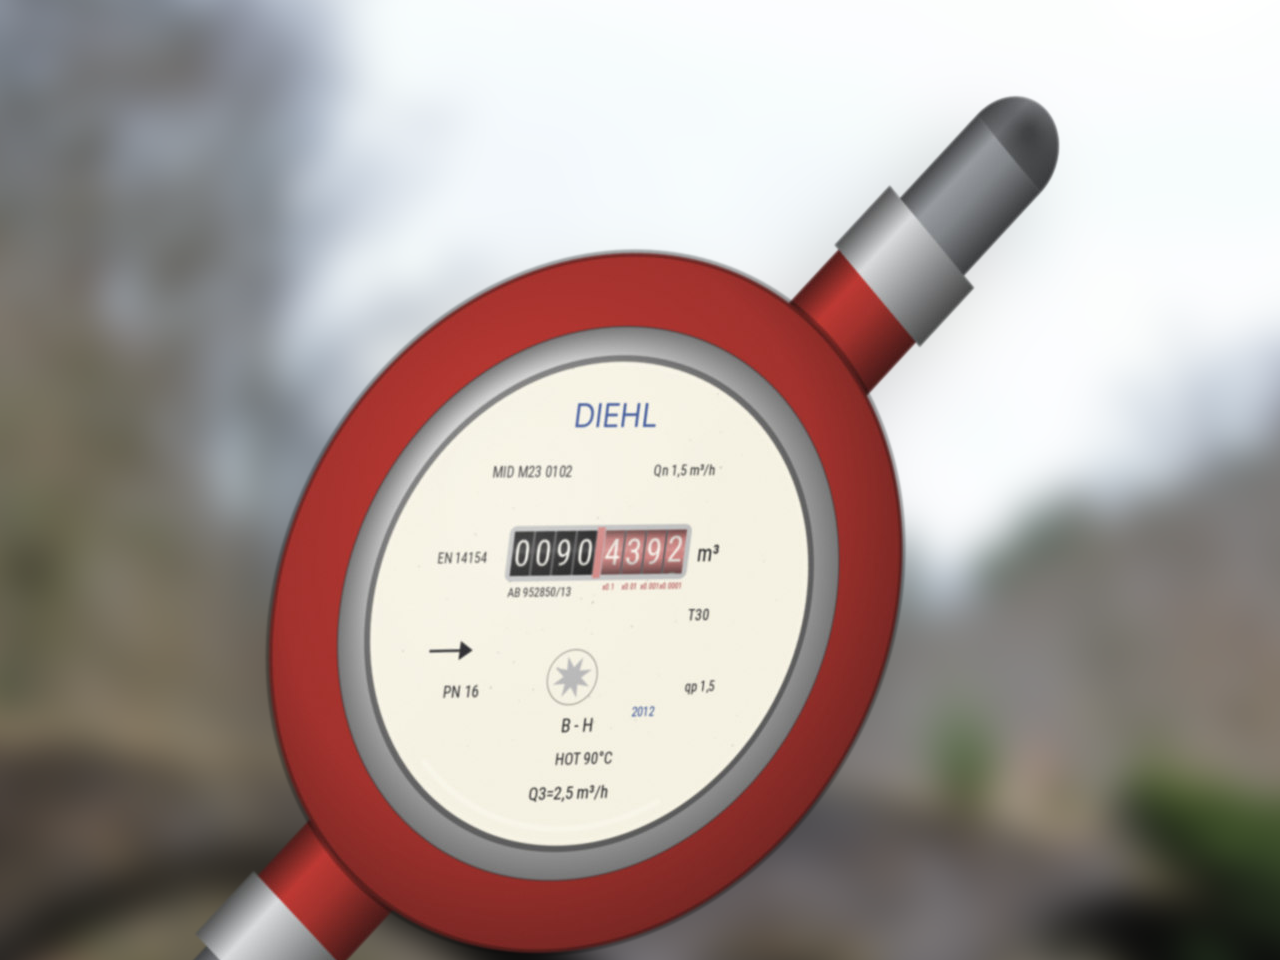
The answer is 90.4392 m³
